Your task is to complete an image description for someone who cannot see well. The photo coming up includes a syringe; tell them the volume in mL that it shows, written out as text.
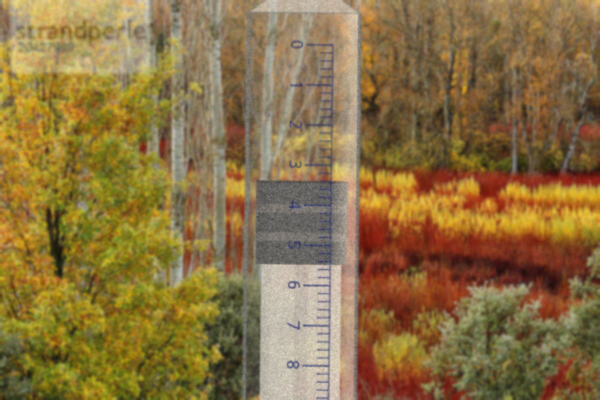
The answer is 3.4 mL
